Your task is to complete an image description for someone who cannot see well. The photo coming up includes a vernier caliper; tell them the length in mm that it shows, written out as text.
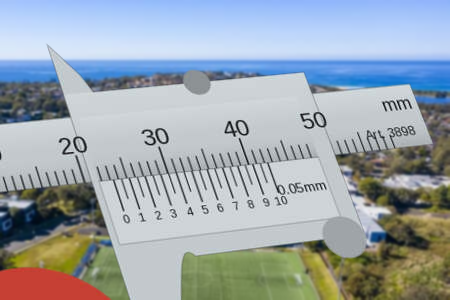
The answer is 23.4 mm
